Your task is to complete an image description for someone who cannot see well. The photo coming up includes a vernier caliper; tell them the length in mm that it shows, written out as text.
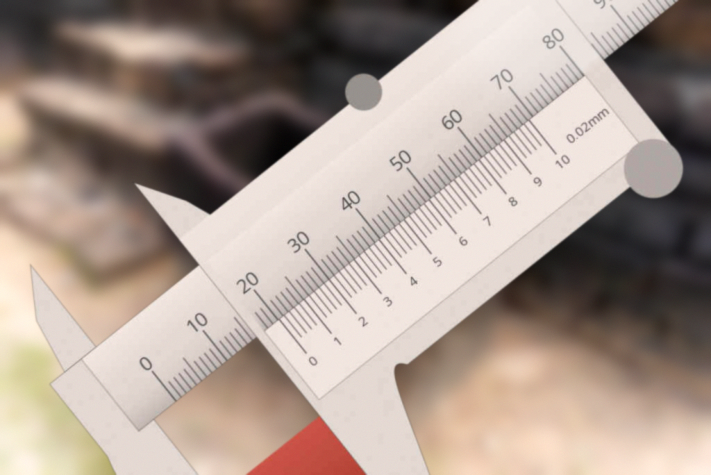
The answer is 20.2 mm
